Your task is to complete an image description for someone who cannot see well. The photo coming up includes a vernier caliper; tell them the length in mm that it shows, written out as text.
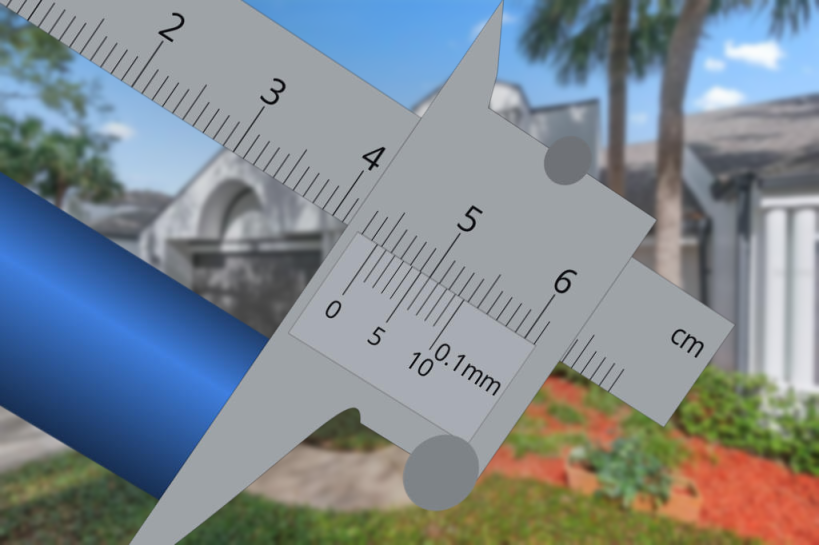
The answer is 44.6 mm
